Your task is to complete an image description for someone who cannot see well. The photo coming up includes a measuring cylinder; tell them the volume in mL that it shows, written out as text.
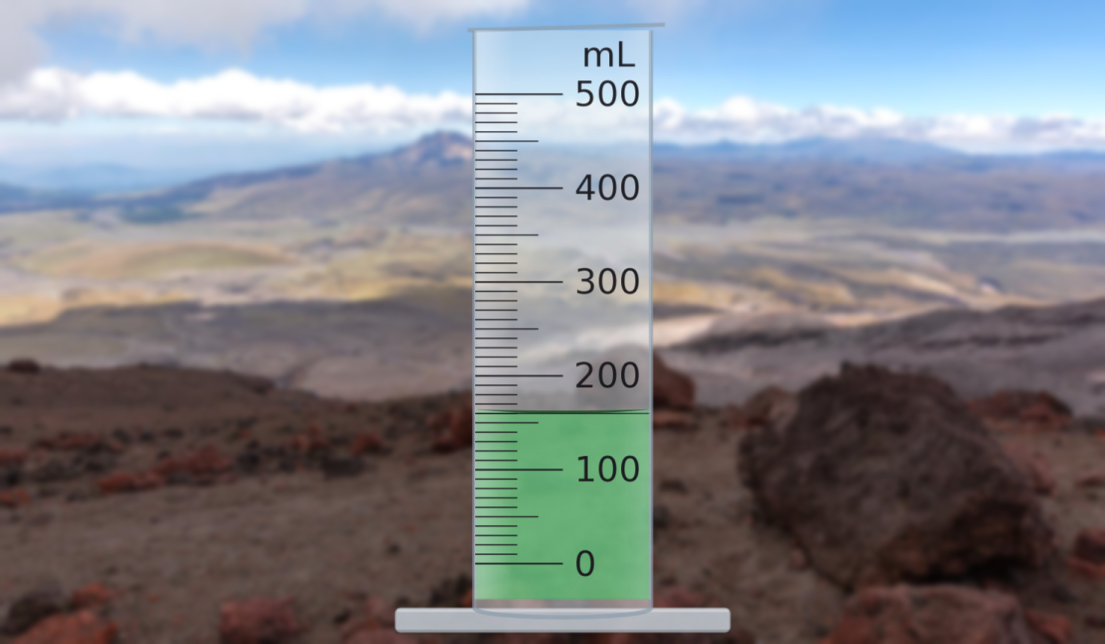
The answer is 160 mL
